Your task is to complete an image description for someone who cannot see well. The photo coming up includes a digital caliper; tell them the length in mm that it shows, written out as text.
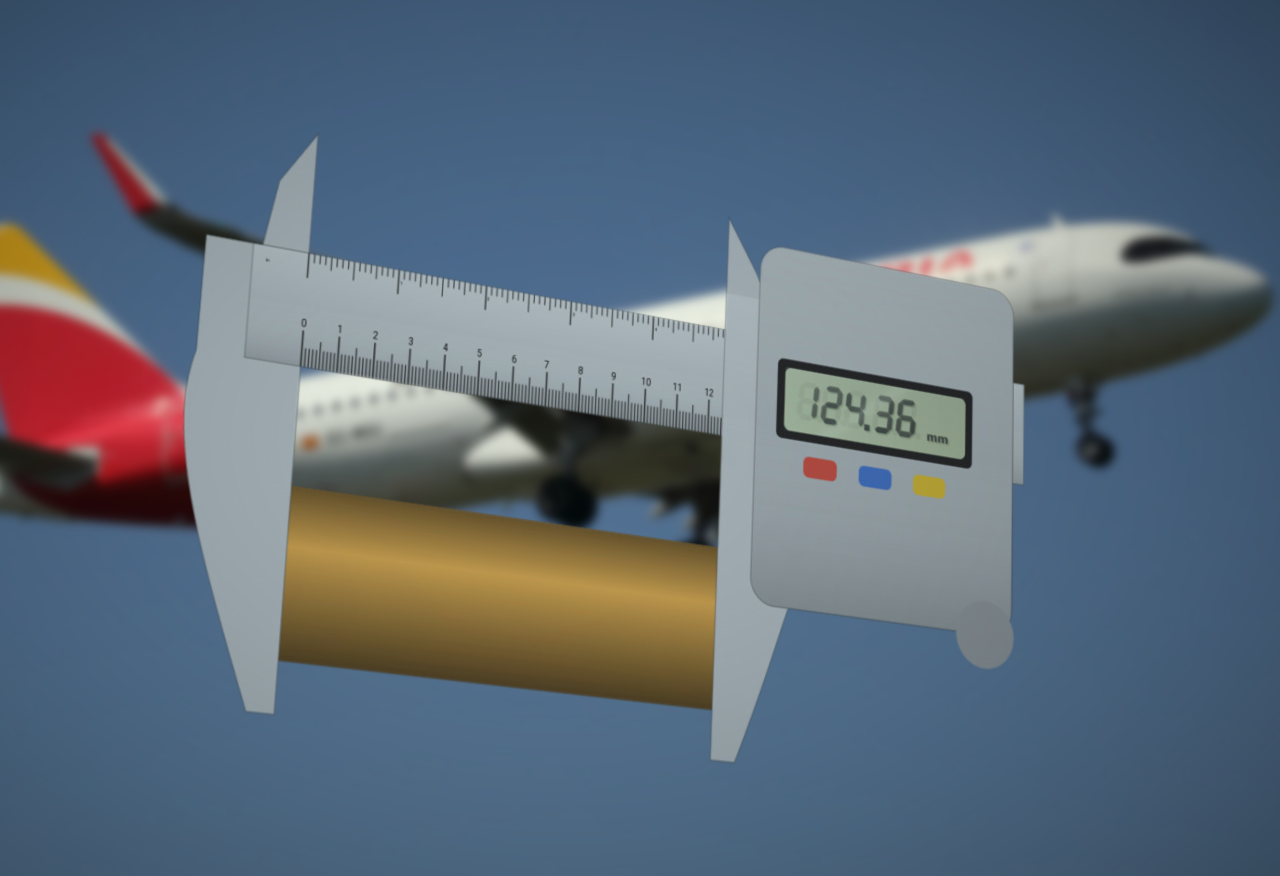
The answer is 124.36 mm
